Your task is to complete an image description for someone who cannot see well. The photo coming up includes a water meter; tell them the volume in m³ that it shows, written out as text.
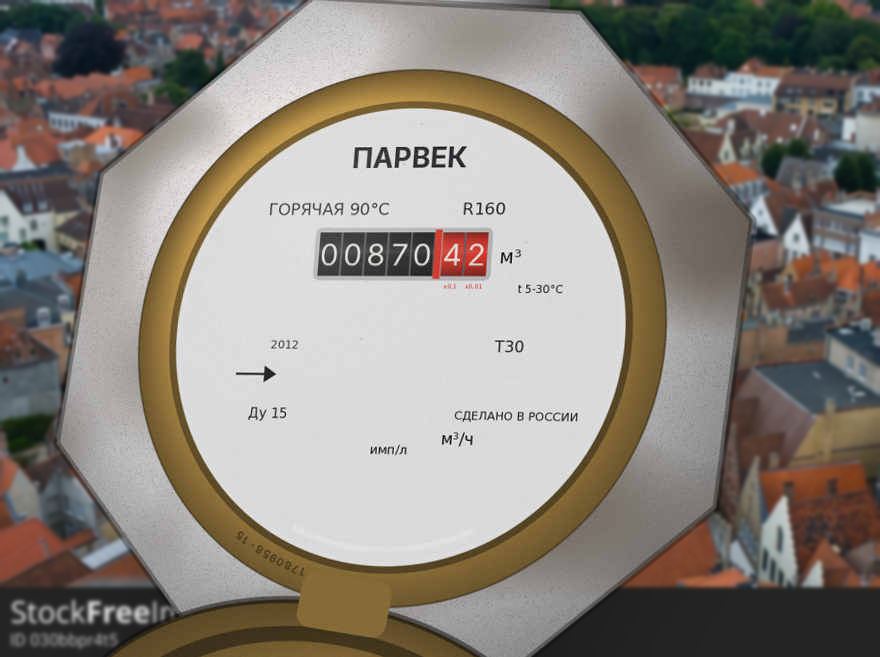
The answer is 870.42 m³
